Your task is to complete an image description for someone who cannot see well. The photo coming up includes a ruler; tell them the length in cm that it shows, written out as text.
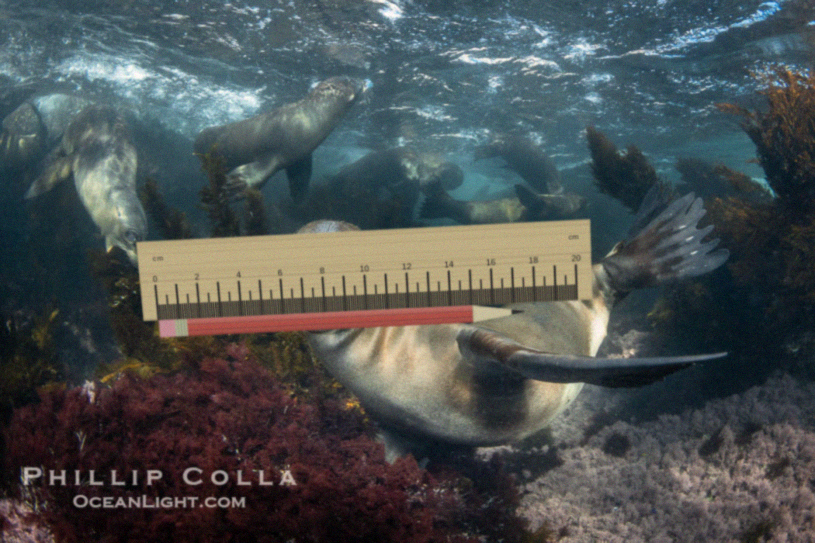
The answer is 17.5 cm
